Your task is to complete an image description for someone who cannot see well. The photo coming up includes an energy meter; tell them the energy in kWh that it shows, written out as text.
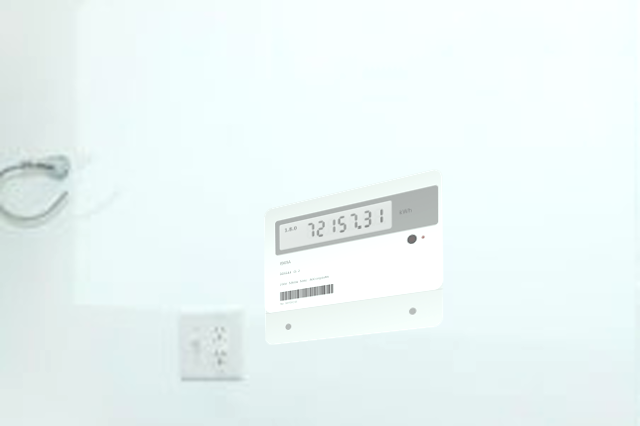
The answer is 72157.31 kWh
